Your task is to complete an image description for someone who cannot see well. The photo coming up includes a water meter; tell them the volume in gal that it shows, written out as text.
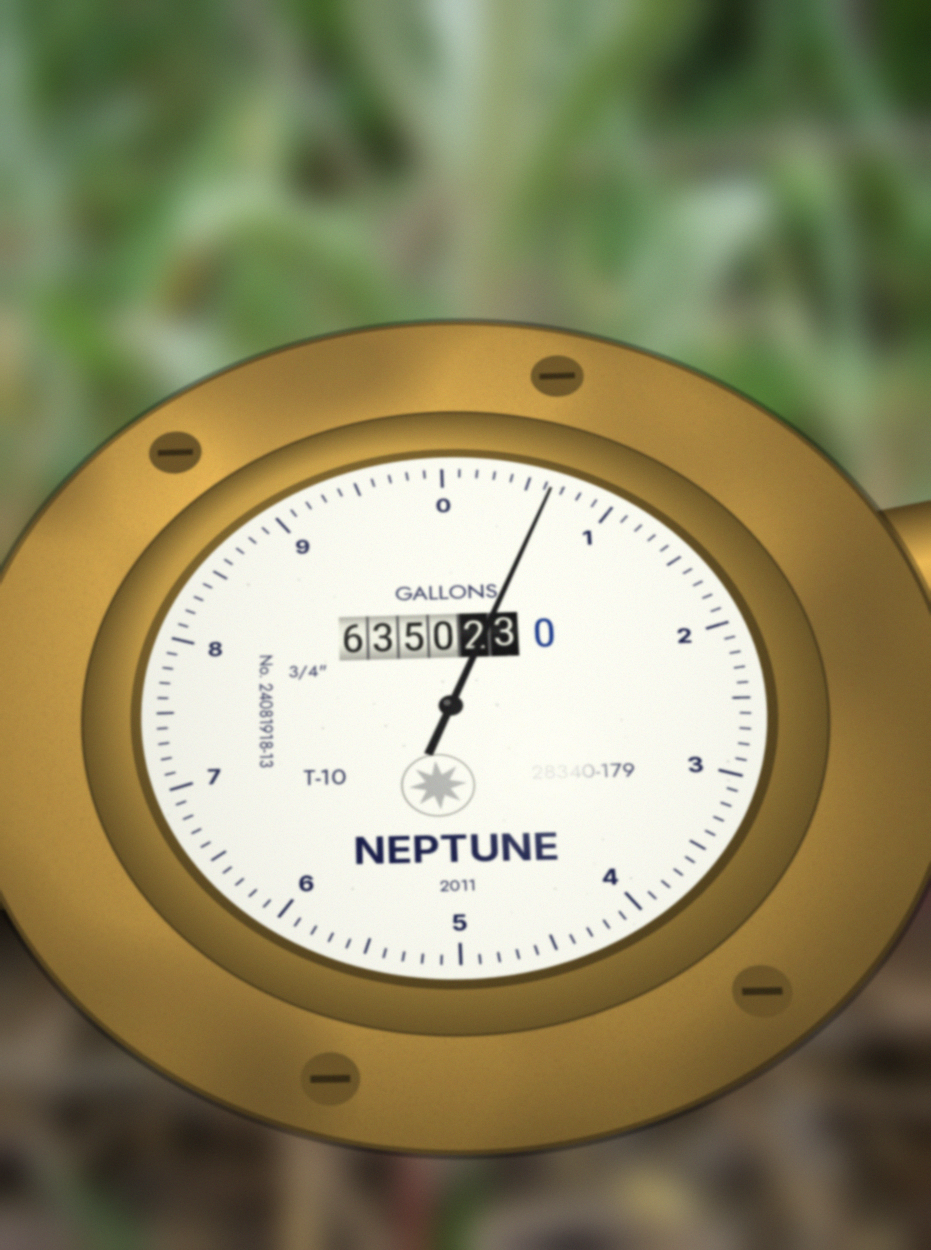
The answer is 6350230.6 gal
